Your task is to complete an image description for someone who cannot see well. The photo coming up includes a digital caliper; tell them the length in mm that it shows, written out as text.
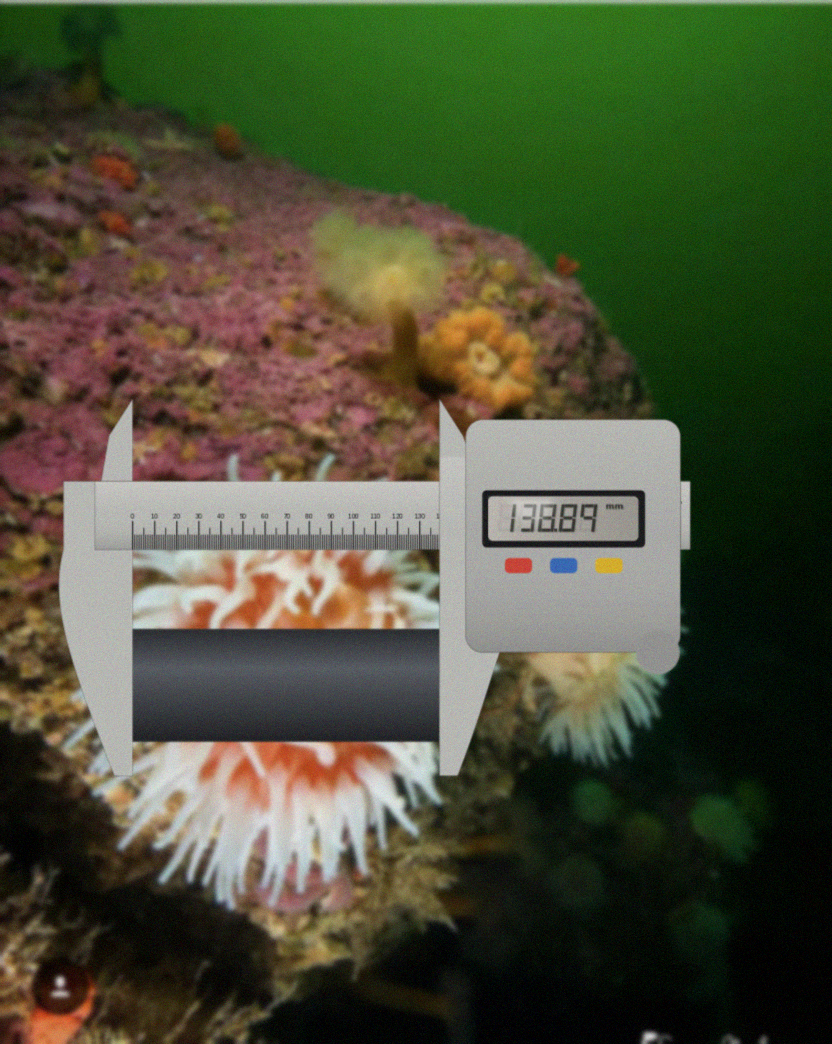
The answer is 138.89 mm
